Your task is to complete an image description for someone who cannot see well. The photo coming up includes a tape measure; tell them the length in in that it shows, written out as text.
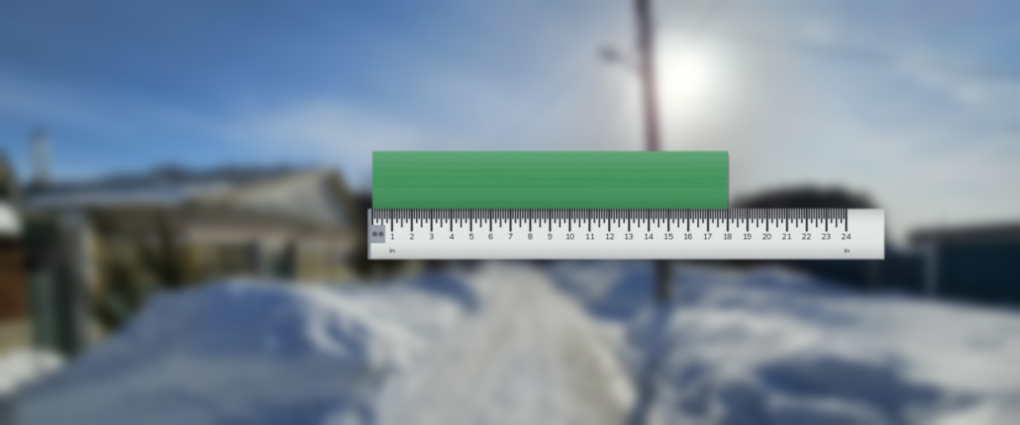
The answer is 18 in
